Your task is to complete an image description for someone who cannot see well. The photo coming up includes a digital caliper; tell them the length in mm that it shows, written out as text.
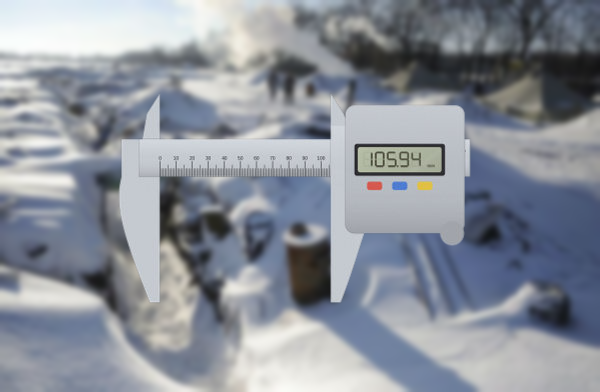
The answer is 105.94 mm
